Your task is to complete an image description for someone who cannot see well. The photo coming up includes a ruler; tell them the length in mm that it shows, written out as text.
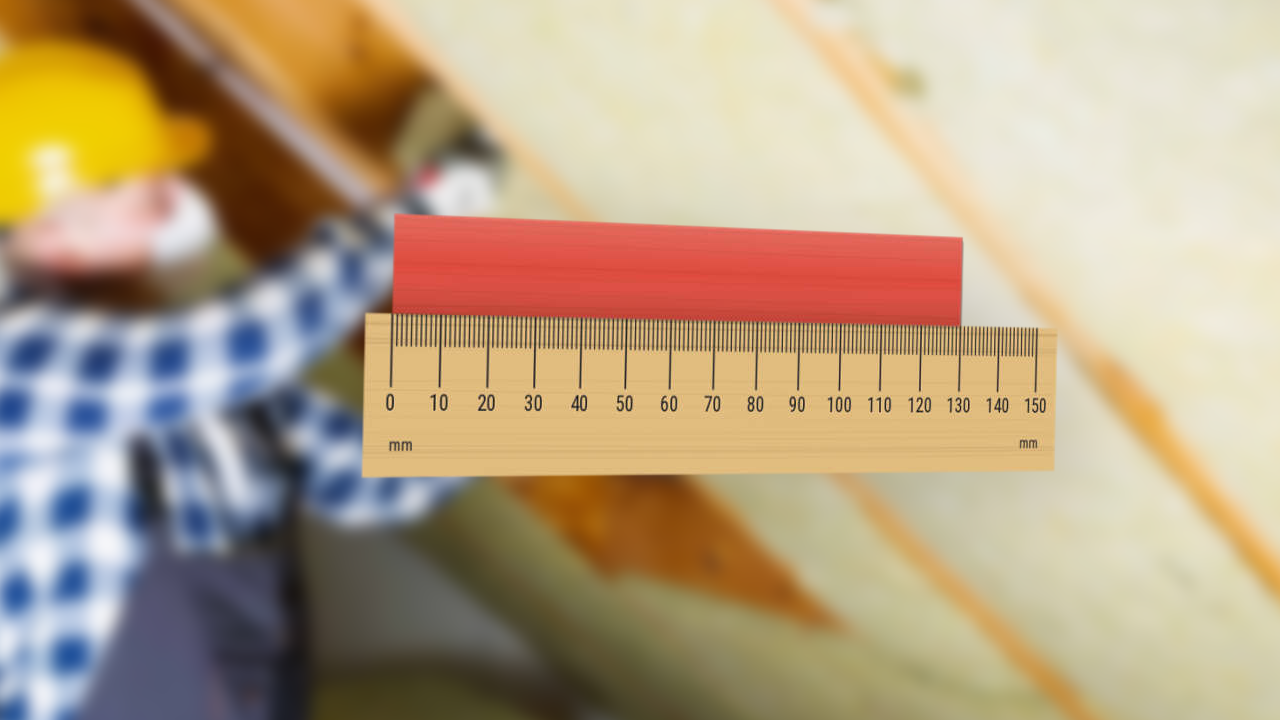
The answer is 130 mm
